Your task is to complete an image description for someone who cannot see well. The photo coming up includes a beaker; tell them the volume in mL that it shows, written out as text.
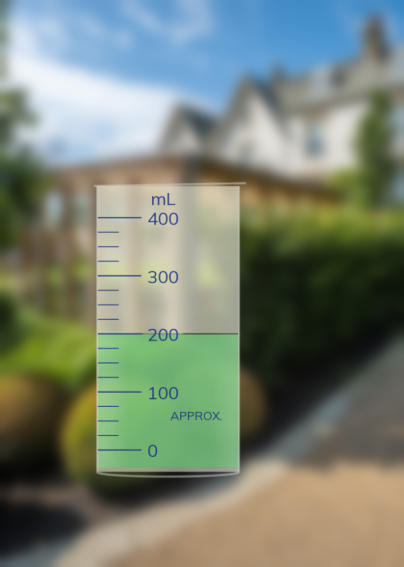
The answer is 200 mL
